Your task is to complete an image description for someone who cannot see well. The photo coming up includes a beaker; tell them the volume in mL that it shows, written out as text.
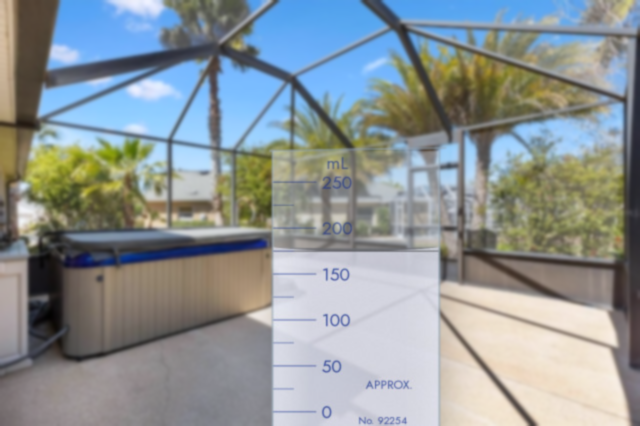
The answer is 175 mL
